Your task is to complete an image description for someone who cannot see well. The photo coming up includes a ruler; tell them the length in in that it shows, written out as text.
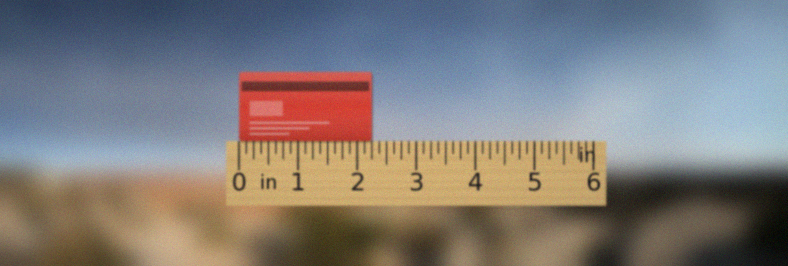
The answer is 2.25 in
